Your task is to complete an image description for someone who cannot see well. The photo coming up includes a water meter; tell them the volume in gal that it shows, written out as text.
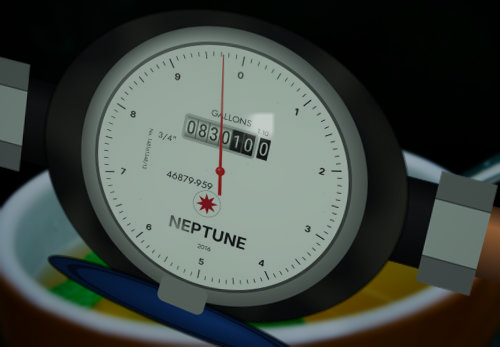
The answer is 830099.7 gal
